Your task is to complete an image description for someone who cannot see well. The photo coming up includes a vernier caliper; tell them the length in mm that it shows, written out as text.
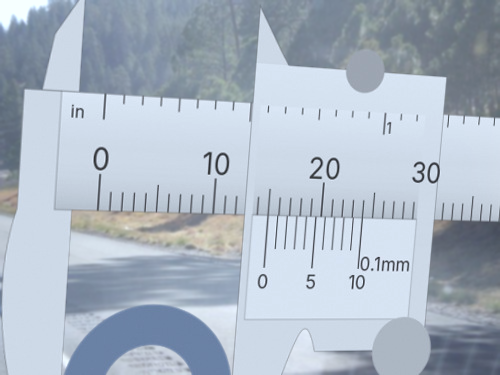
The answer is 15.0 mm
